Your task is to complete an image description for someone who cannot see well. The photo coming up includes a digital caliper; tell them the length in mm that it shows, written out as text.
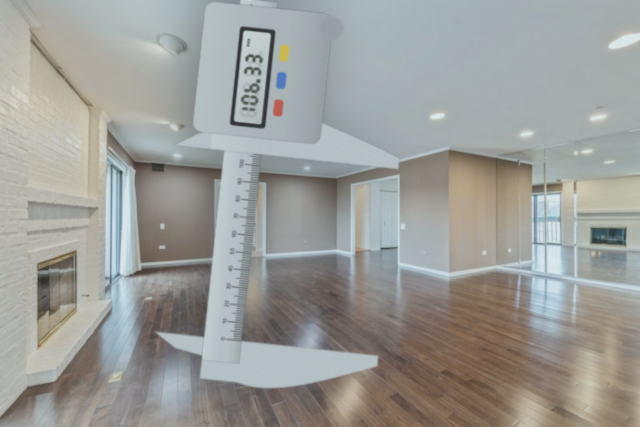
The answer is 106.33 mm
